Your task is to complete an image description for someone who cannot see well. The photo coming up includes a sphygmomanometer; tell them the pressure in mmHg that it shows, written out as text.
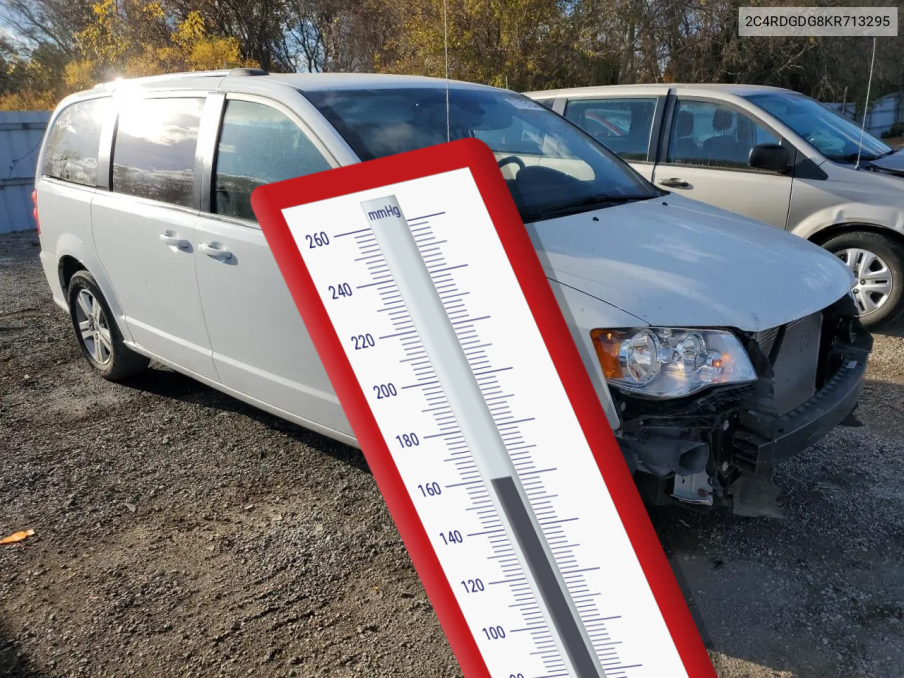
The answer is 160 mmHg
